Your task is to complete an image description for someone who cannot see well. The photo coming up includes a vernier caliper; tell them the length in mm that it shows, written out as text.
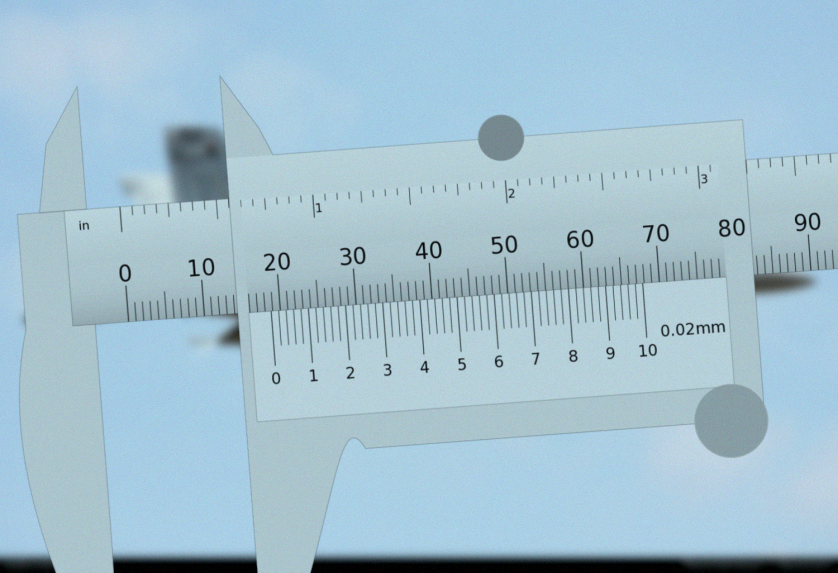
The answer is 18.8 mm
